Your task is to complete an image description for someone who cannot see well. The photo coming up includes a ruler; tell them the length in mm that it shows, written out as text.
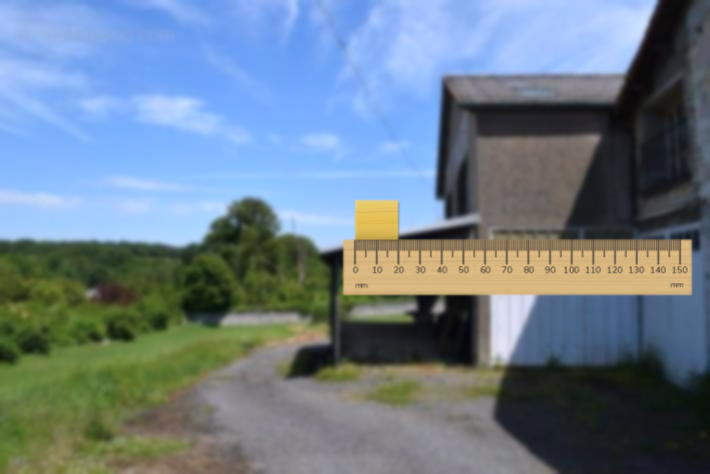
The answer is 20 mm
